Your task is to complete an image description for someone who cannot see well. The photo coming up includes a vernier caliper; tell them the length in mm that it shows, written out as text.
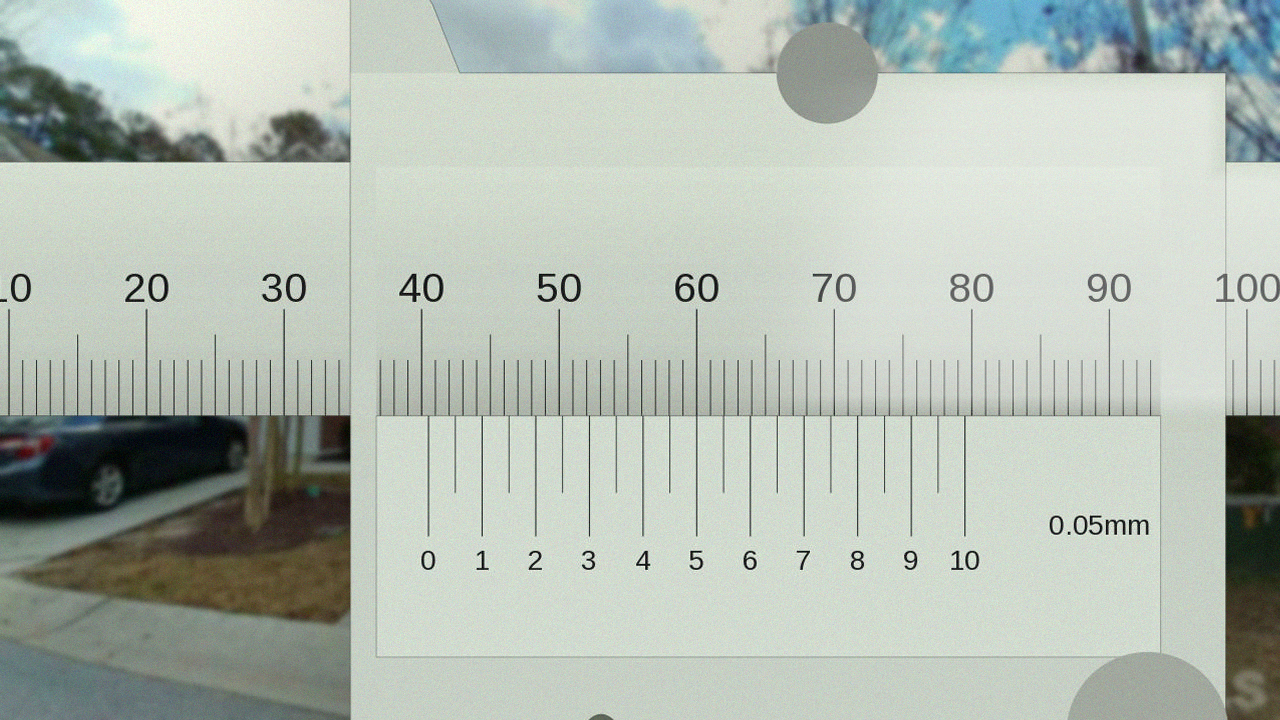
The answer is 40.5 mm
